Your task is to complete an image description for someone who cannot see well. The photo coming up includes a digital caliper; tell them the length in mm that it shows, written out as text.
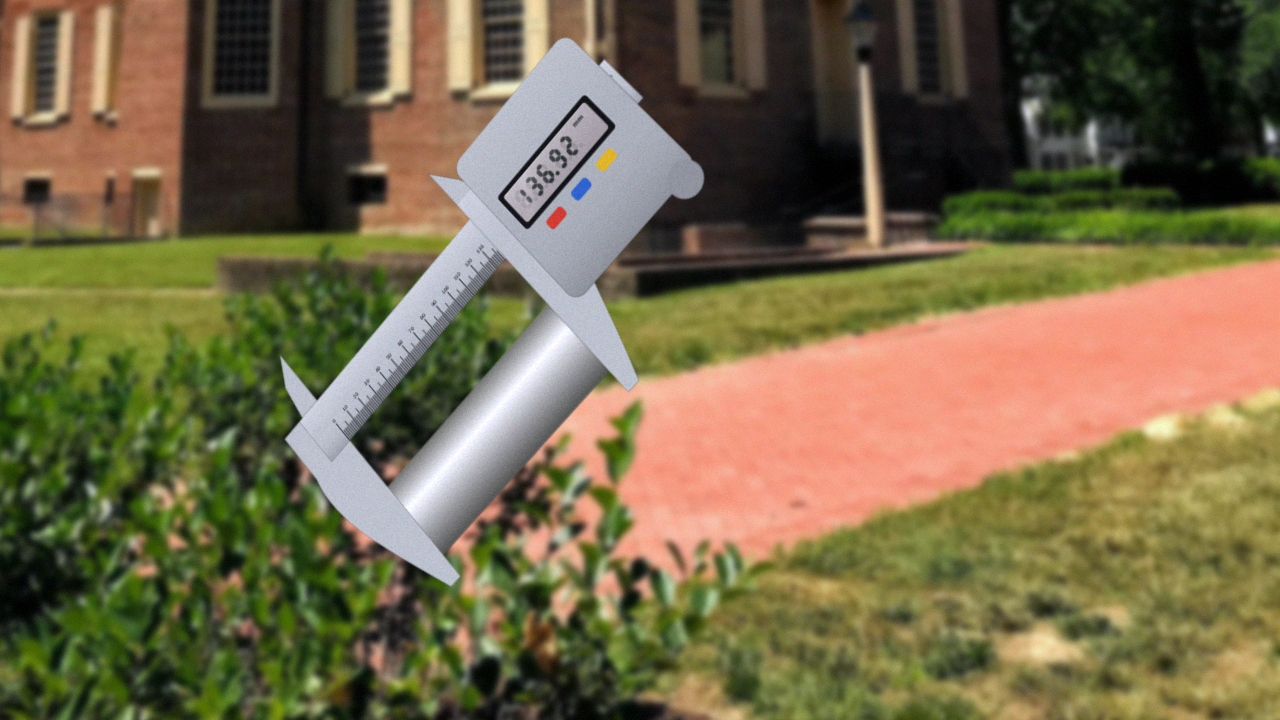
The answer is 136.92 mm
